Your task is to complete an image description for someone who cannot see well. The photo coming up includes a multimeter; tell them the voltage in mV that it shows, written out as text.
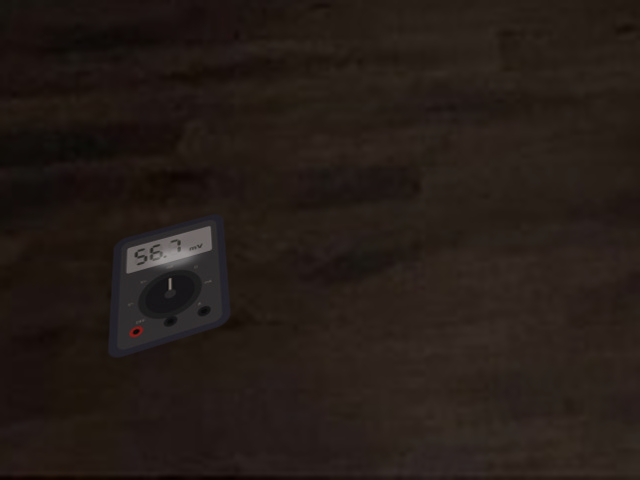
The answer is 56.7 mV
